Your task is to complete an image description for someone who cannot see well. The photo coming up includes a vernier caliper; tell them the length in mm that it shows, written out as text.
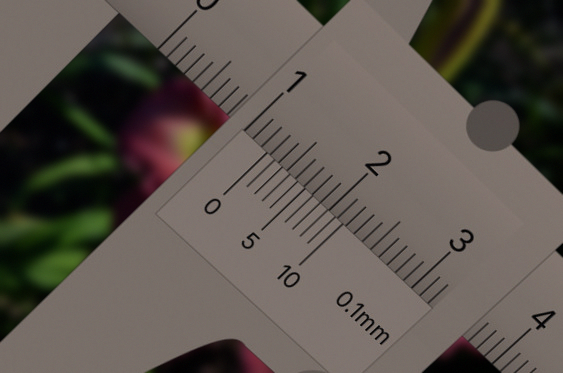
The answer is 12.7 mm
